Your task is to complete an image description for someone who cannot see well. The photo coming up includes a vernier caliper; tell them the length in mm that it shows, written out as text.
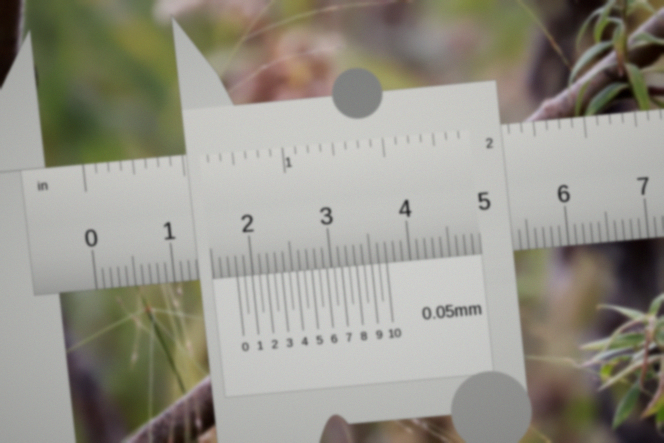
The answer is 18.0 mm
